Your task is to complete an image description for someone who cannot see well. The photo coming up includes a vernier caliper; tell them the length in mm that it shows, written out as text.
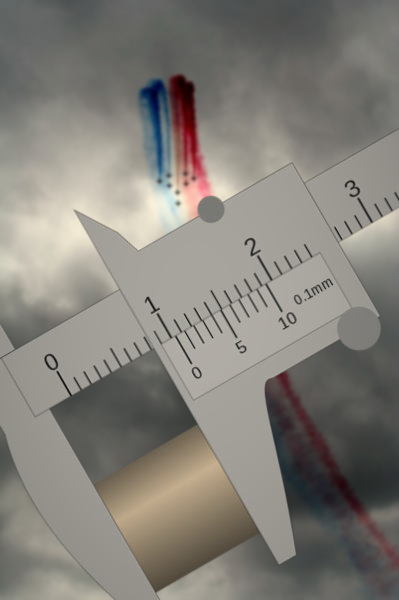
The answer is 10.4 mm
